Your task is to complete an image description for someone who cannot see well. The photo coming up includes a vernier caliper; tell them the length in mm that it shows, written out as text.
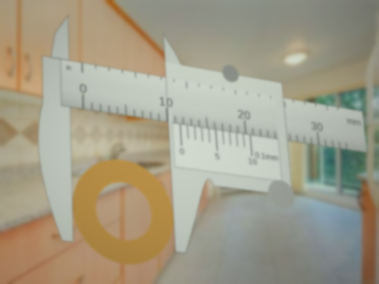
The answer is 11.6 mm
